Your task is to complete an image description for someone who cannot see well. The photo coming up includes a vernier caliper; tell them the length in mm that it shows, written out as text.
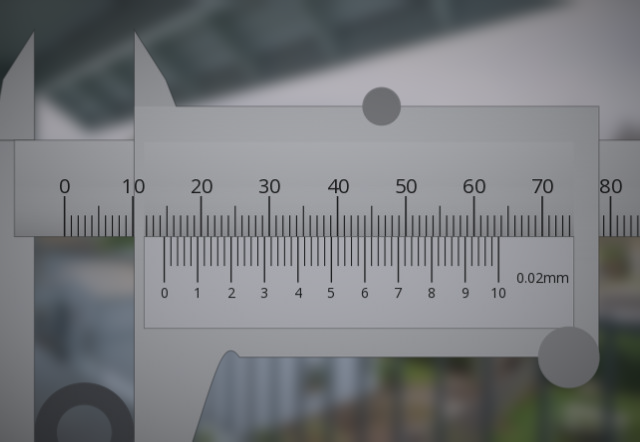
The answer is 14.6 mm
